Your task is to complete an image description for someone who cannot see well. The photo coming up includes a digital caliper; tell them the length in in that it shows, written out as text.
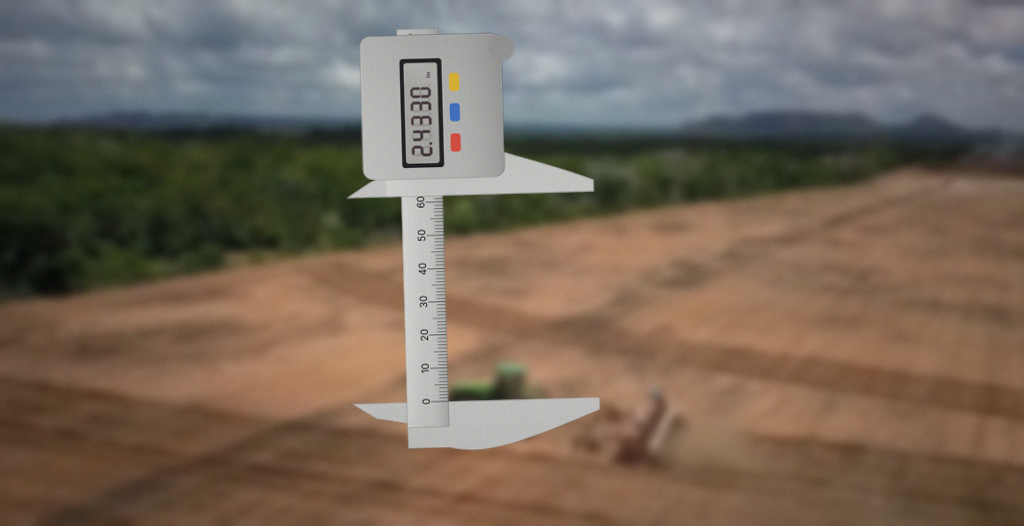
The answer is 2.4330 in
